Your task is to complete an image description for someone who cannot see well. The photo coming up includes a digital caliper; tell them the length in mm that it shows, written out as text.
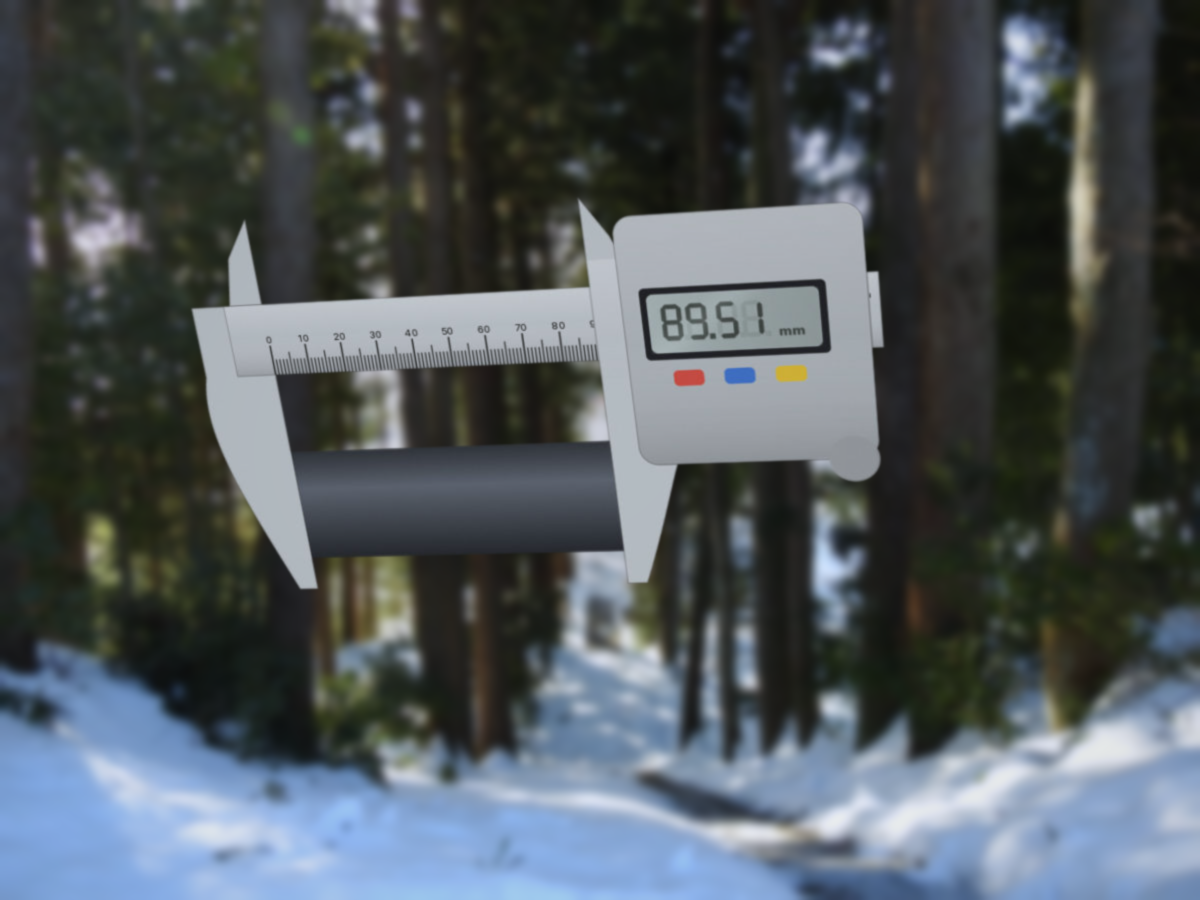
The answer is 89.51 mm
